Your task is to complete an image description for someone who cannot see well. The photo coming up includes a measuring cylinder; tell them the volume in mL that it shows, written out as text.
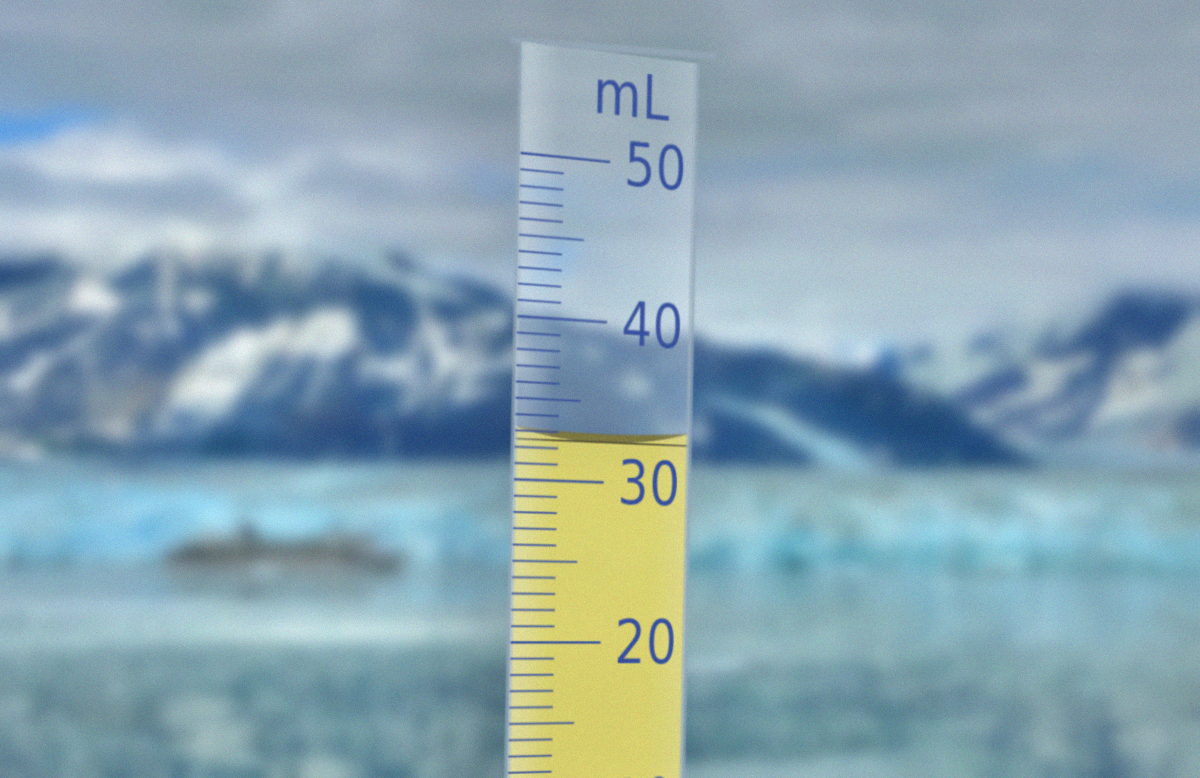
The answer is 32.5 mL
